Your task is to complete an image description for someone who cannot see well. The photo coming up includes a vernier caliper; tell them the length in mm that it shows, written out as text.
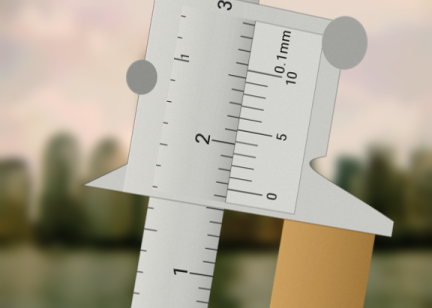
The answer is 16.6 mm
